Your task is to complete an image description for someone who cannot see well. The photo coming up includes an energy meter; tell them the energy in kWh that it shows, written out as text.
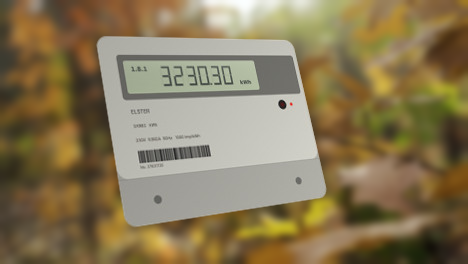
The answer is 3230.30 kWh
